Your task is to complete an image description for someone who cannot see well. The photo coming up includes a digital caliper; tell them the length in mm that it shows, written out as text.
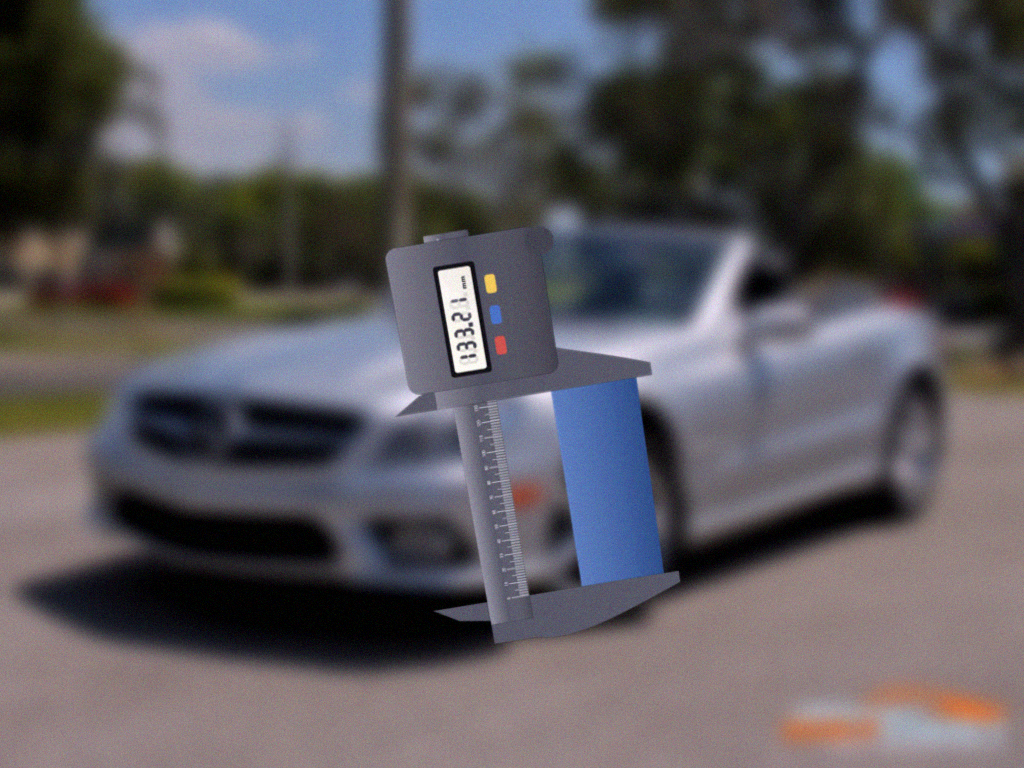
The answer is 133.21 mm
